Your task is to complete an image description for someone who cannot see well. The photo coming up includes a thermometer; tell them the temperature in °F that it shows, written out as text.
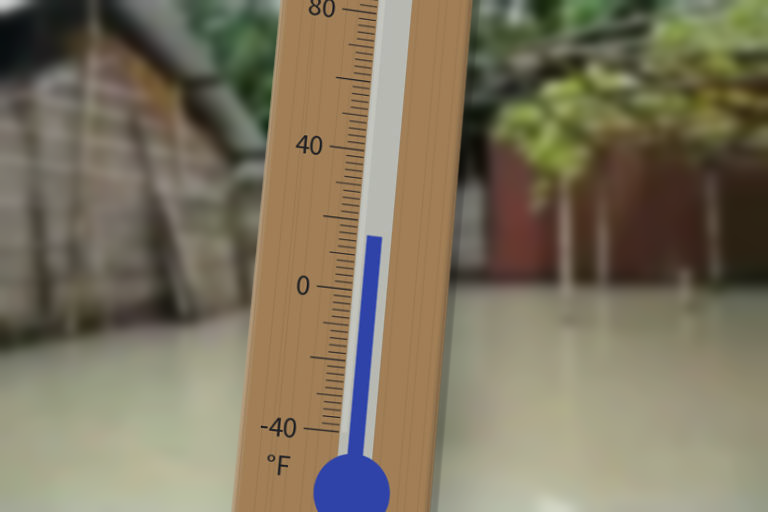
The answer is 16 °F
